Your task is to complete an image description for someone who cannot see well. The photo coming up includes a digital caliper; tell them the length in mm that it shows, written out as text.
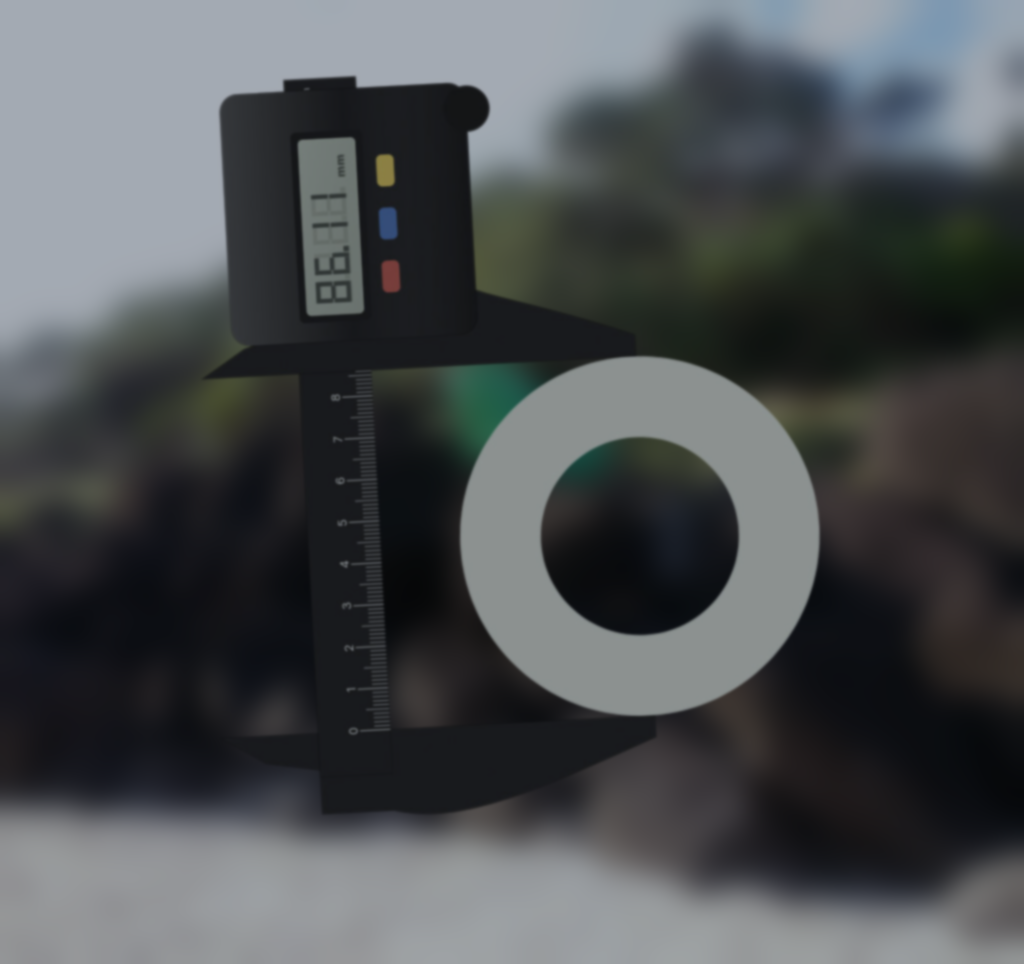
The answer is 86.11 mm
